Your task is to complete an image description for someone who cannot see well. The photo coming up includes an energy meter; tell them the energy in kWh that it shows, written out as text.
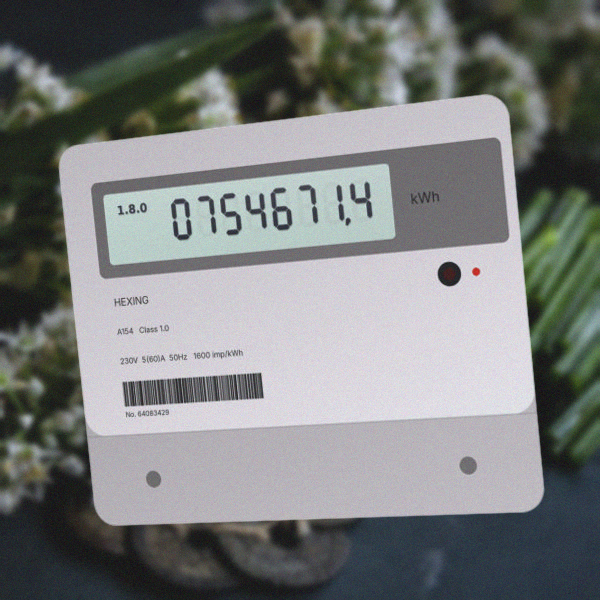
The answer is 754671.4 kWh
